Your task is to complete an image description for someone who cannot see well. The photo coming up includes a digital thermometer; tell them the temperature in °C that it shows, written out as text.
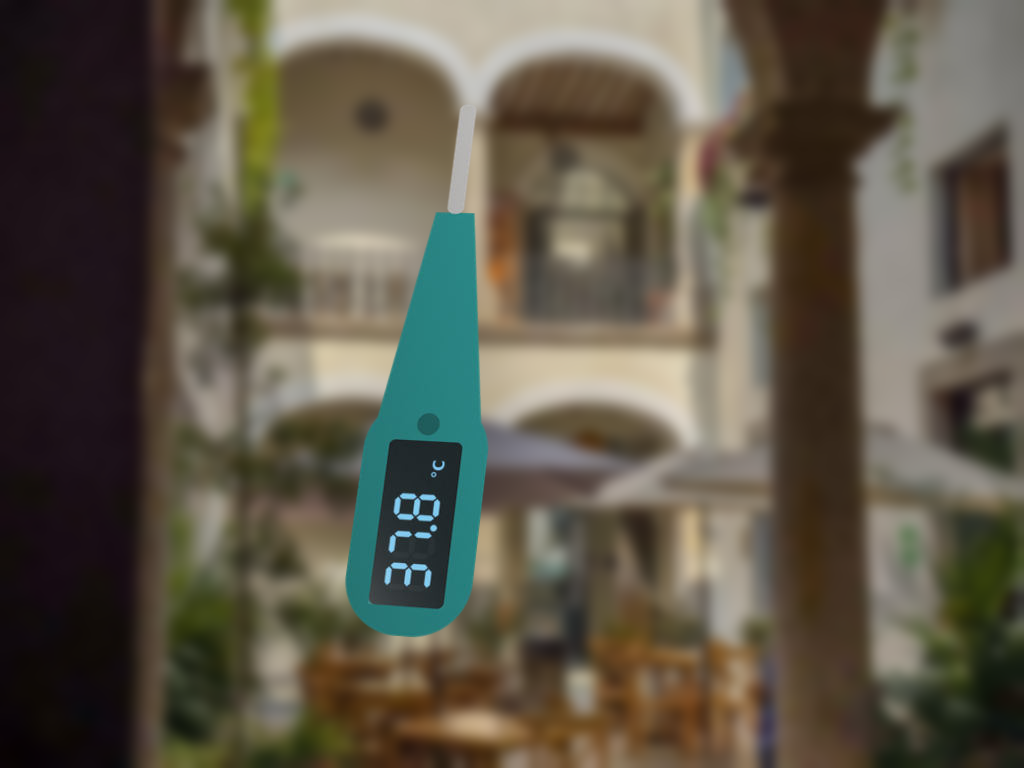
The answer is 37.8 °C
